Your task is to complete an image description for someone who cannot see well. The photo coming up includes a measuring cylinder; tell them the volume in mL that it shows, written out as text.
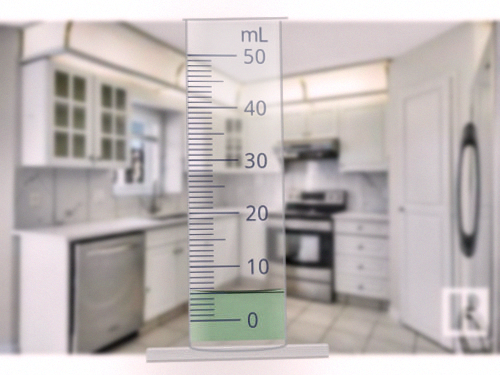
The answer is 5 mL
